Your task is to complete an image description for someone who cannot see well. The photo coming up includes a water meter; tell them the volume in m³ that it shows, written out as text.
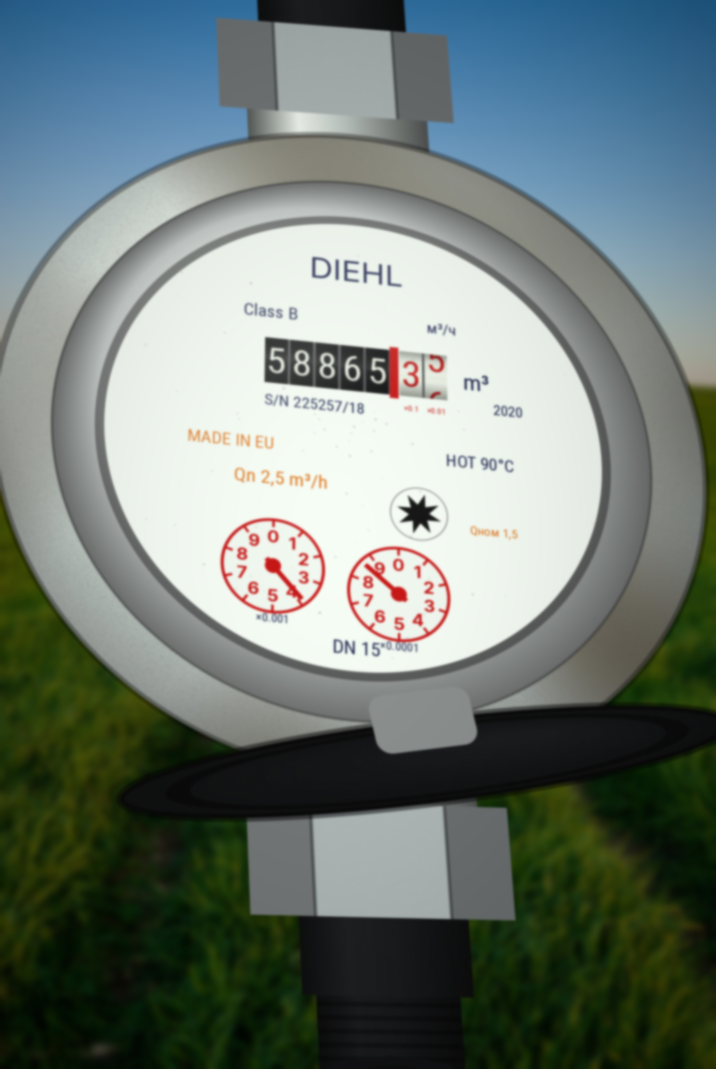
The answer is 58865.3538 m³
